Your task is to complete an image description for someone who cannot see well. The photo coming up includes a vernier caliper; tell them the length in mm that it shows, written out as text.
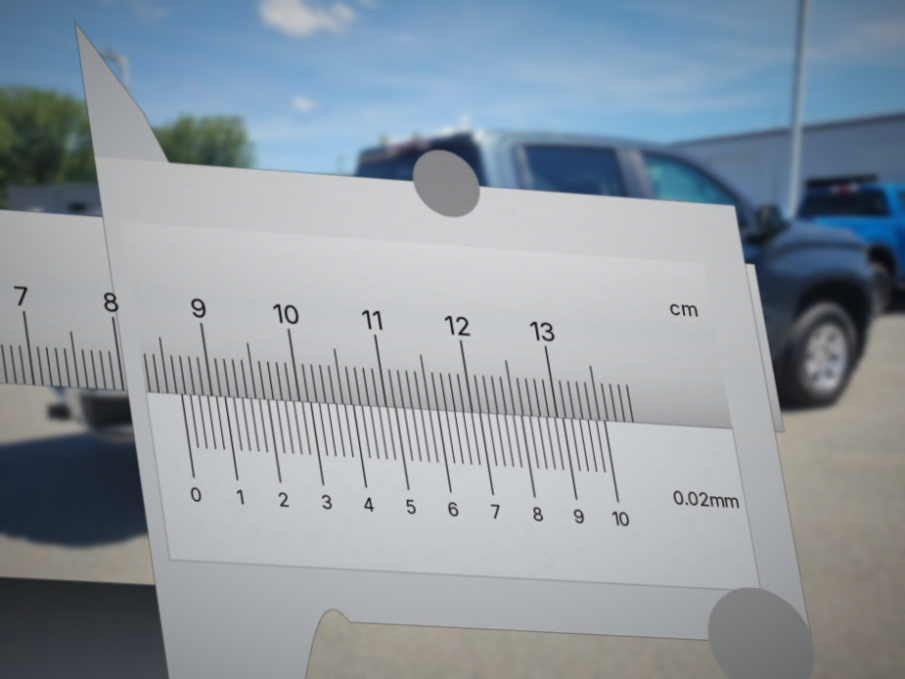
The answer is 86.6 mm
